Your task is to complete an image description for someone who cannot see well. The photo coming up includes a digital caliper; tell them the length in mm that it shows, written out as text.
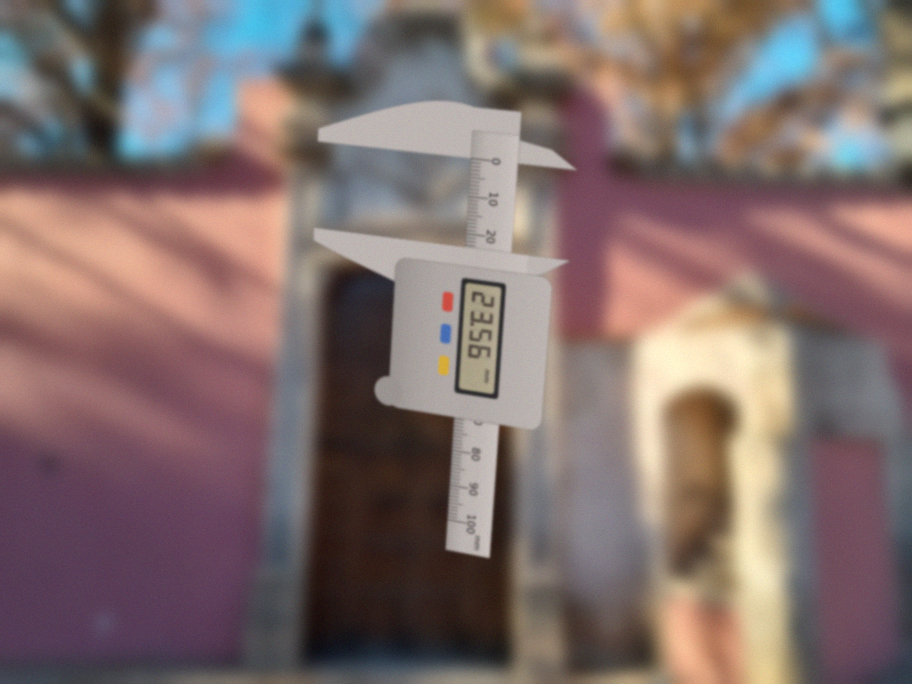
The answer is 23.56 mm
